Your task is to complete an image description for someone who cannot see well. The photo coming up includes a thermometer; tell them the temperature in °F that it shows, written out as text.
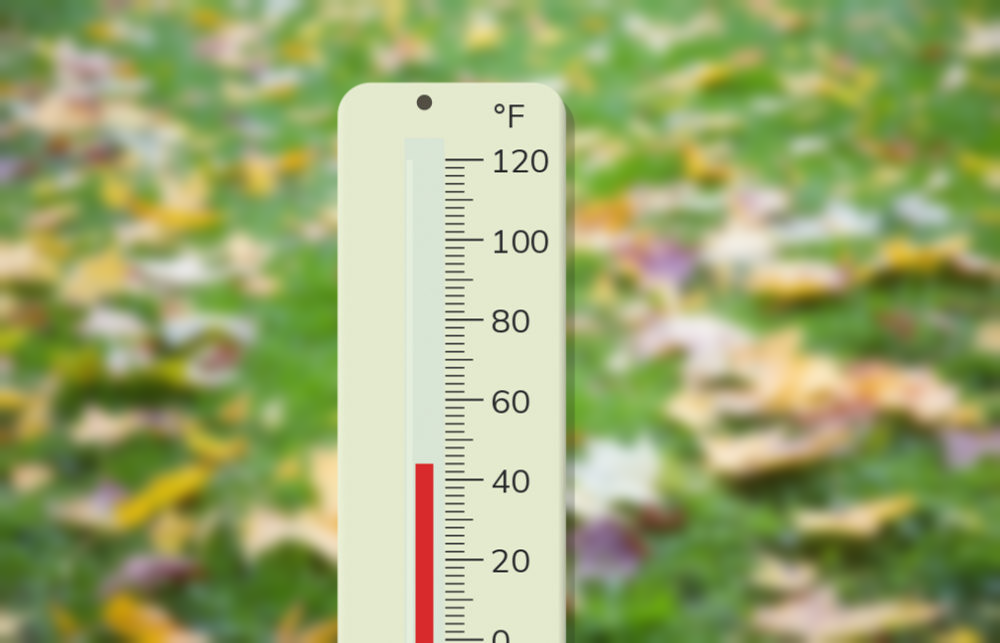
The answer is 44 °F
